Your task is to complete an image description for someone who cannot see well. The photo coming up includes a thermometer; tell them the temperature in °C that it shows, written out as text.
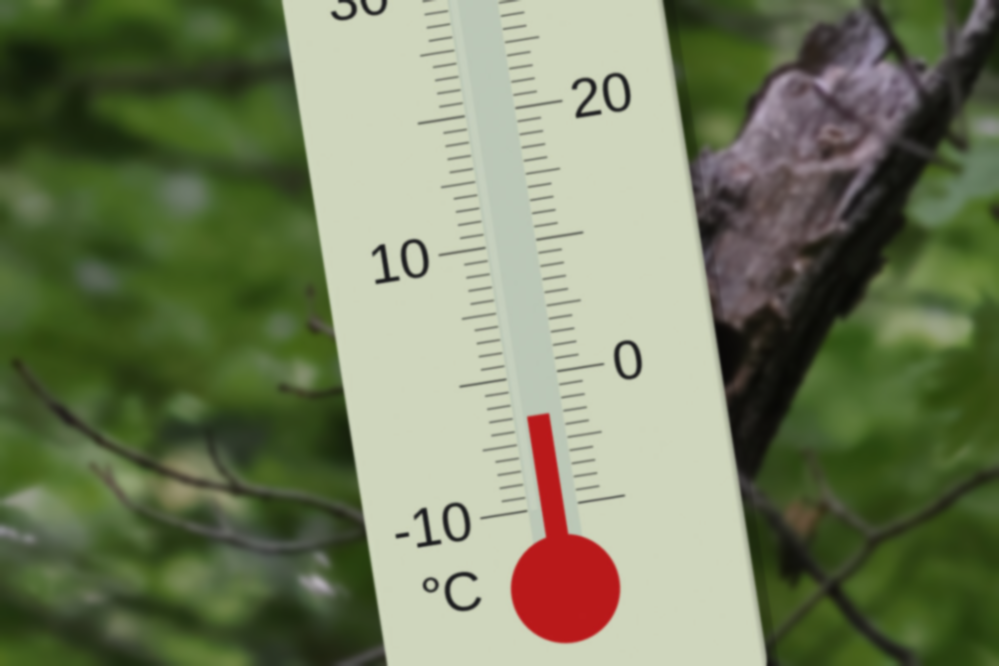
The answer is -3 °C
